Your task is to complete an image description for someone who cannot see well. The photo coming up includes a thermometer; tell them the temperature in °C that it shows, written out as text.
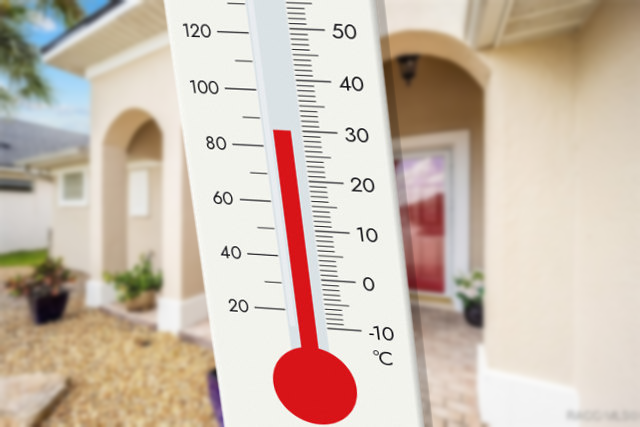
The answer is 30 °C
